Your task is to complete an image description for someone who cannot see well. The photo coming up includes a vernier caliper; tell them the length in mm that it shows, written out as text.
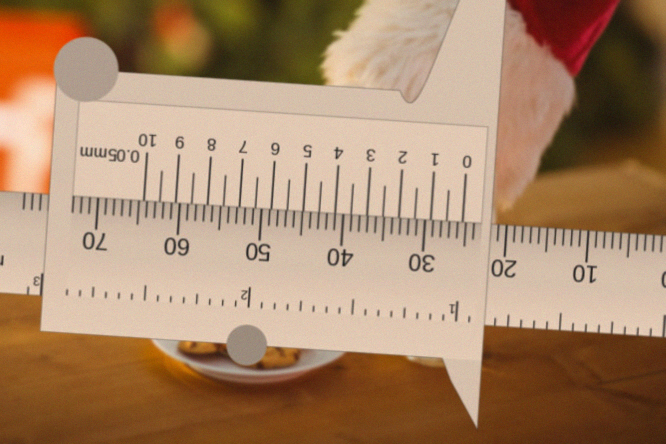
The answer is 25.4 mm
